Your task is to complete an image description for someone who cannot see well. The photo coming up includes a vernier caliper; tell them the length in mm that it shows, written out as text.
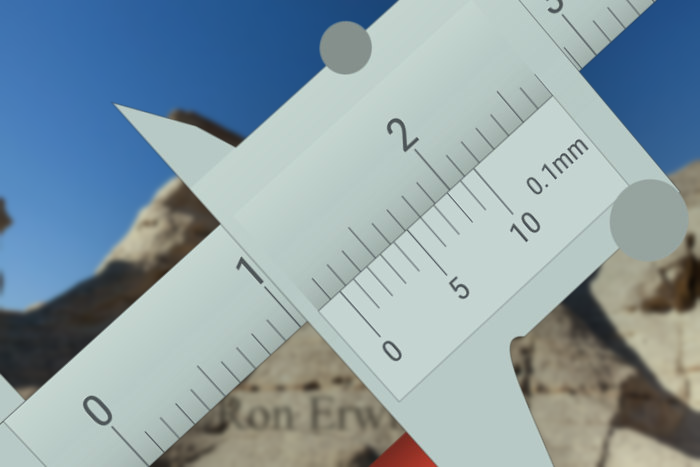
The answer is 12.6 mm
